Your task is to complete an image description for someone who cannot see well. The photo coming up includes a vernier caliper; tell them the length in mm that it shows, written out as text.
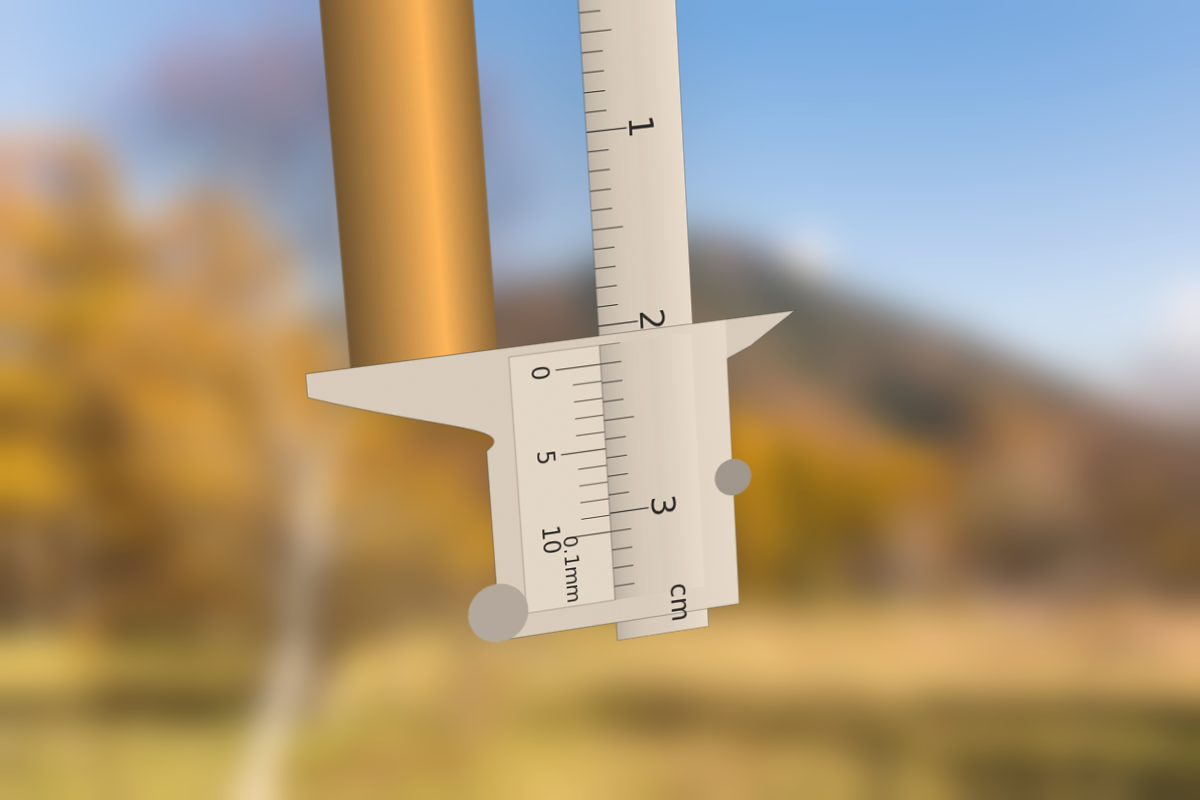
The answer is 22.0 mm
